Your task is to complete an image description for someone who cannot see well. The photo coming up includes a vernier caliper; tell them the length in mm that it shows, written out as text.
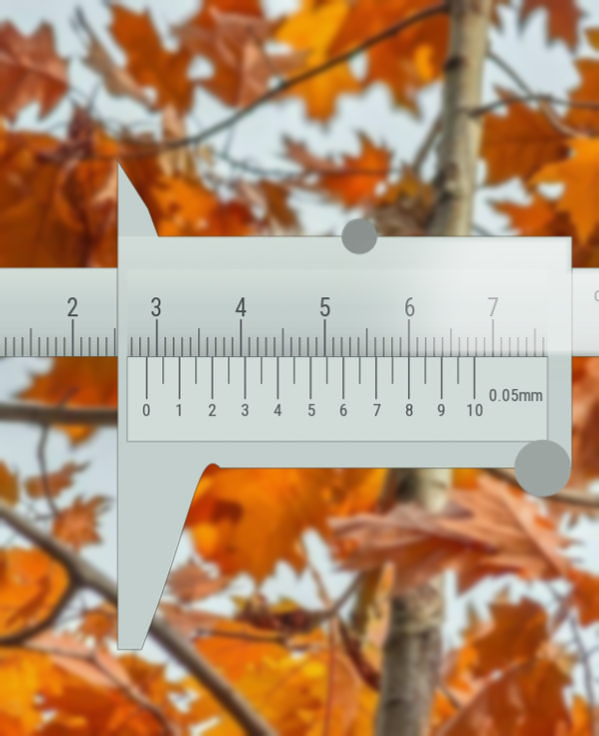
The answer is 28.8 mm
